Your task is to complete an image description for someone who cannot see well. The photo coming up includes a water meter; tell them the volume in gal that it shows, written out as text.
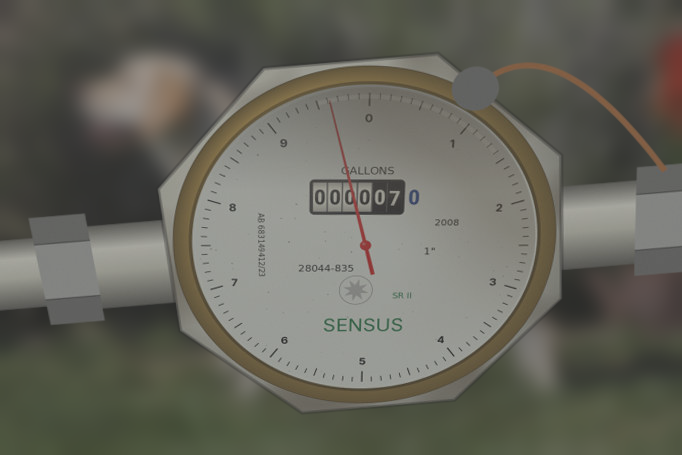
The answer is 69.6 gal
